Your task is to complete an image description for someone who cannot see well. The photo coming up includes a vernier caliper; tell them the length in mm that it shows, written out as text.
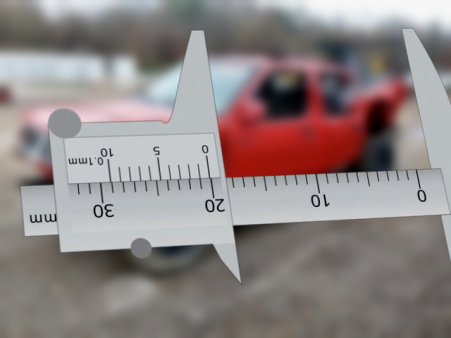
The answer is 20.1 mm
